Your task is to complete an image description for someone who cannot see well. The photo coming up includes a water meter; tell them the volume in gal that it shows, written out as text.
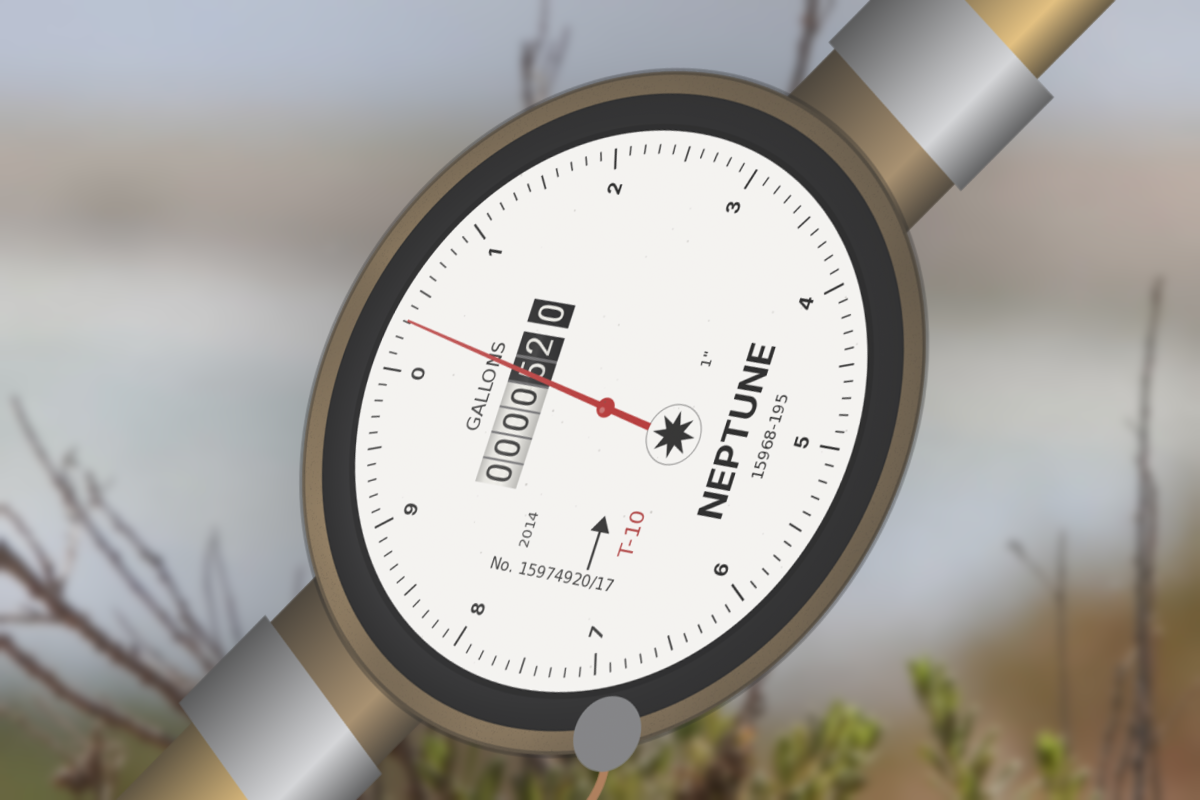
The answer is 520.3 gal
